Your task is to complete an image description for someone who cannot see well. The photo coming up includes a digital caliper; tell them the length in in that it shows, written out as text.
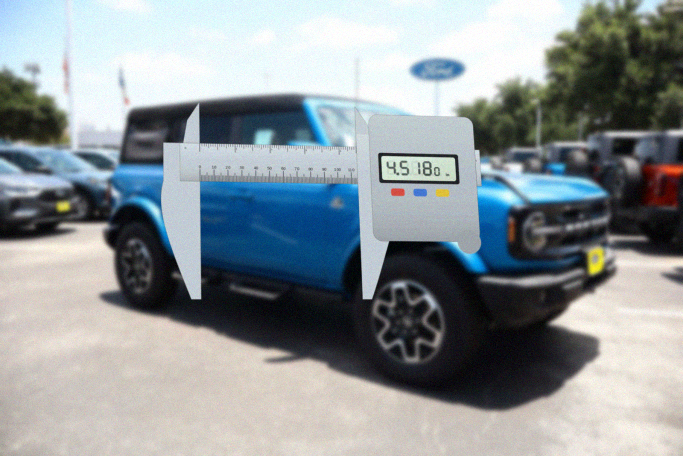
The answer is 4.5180 in
